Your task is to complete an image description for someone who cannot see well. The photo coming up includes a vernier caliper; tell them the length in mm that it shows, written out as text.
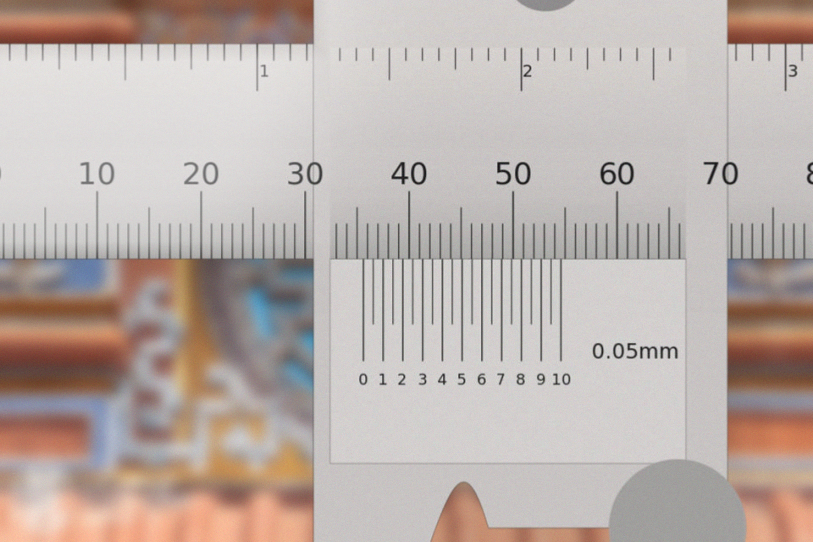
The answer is 35.6 mm
